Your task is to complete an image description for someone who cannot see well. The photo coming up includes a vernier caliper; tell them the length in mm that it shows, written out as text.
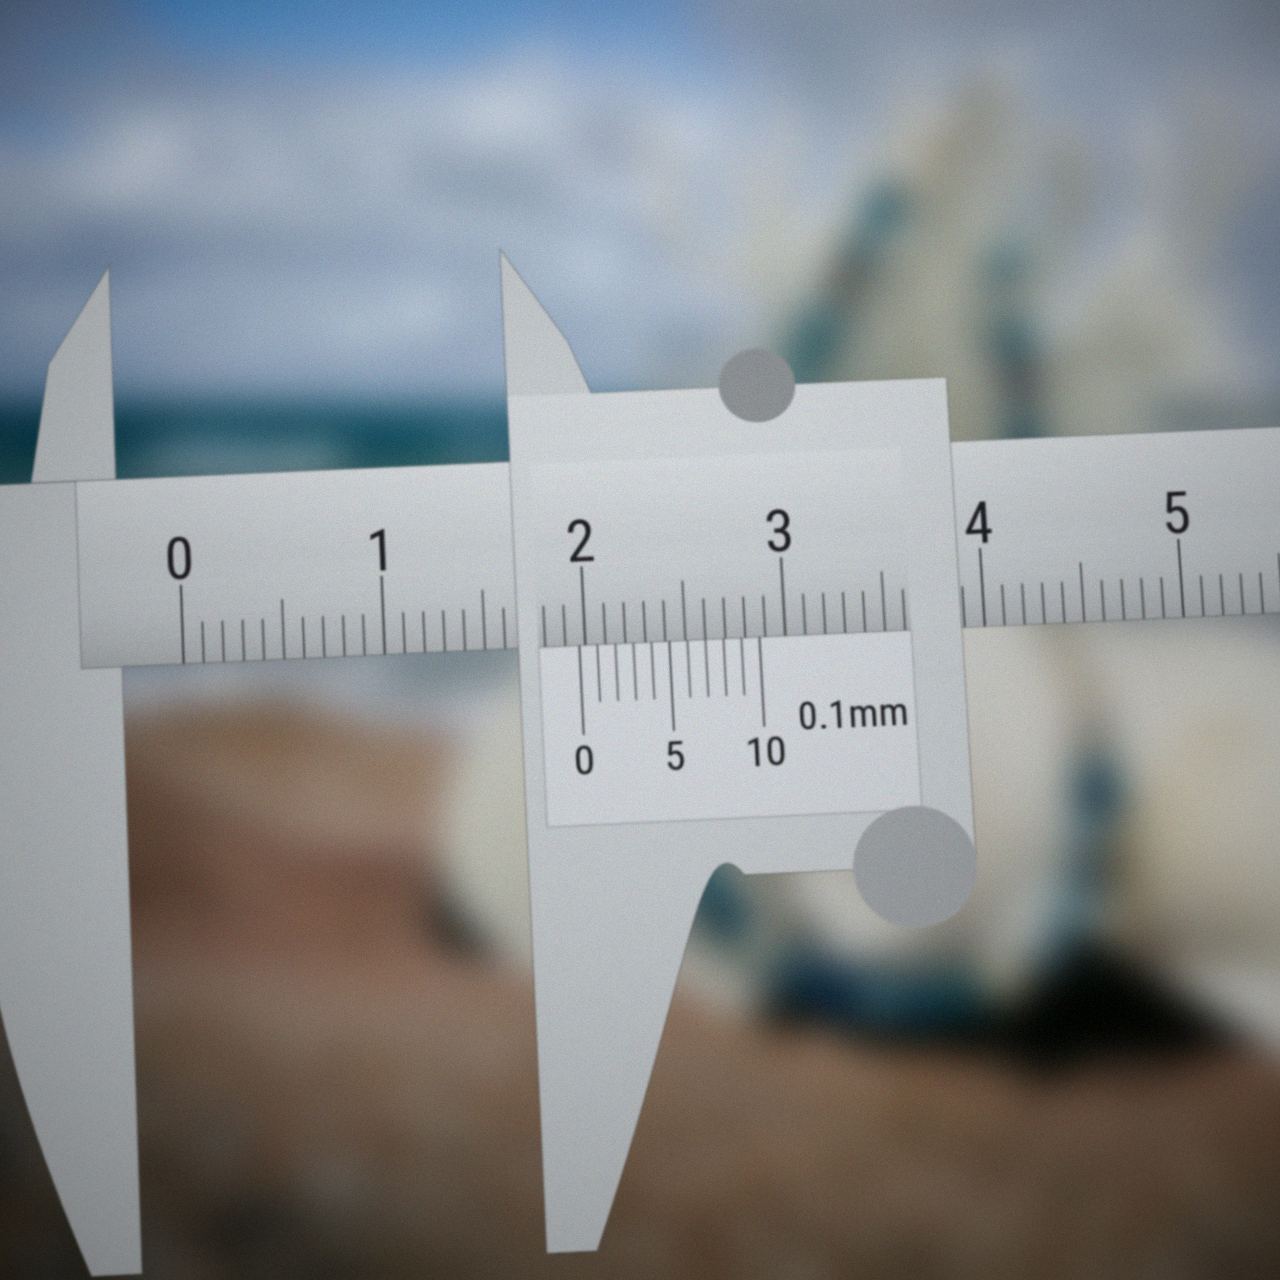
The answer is 19.7 mm
